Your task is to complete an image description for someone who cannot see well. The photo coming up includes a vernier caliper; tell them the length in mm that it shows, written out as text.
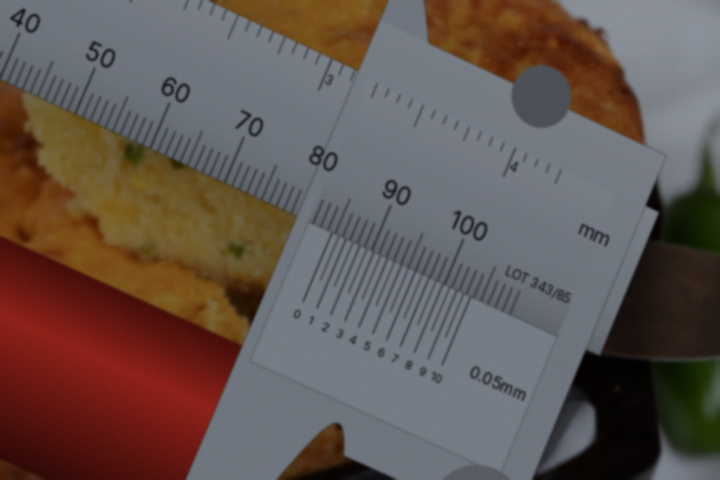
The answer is 84.6 mm
